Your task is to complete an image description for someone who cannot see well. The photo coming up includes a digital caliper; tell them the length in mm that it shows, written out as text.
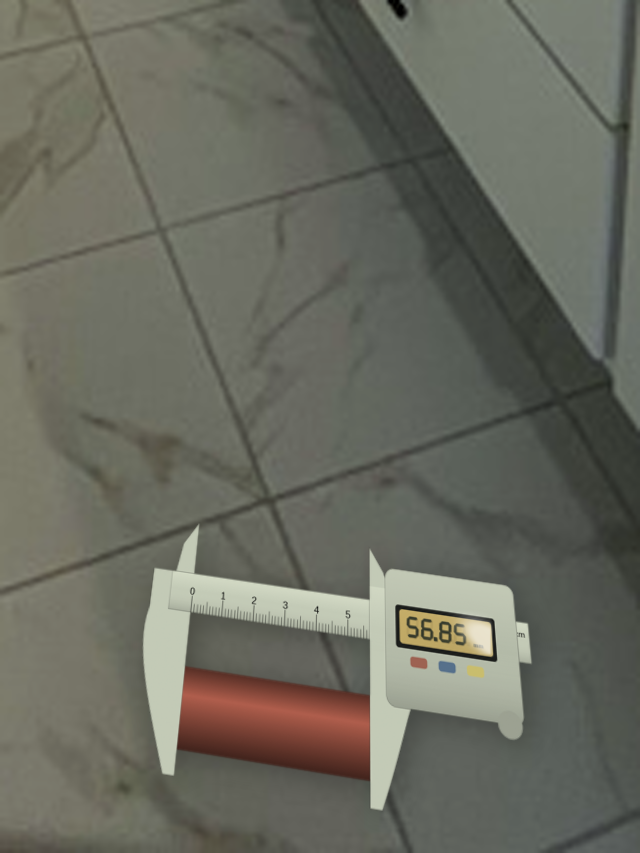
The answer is 56.85 mm
